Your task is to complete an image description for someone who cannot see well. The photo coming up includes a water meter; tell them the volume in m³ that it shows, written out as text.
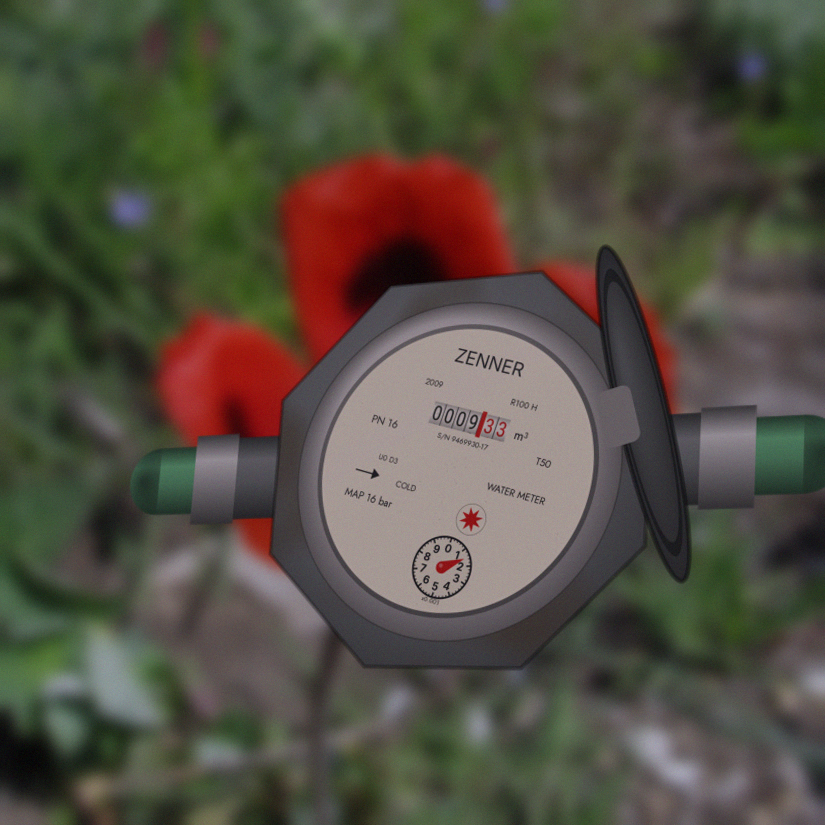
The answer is 9.331 m³
